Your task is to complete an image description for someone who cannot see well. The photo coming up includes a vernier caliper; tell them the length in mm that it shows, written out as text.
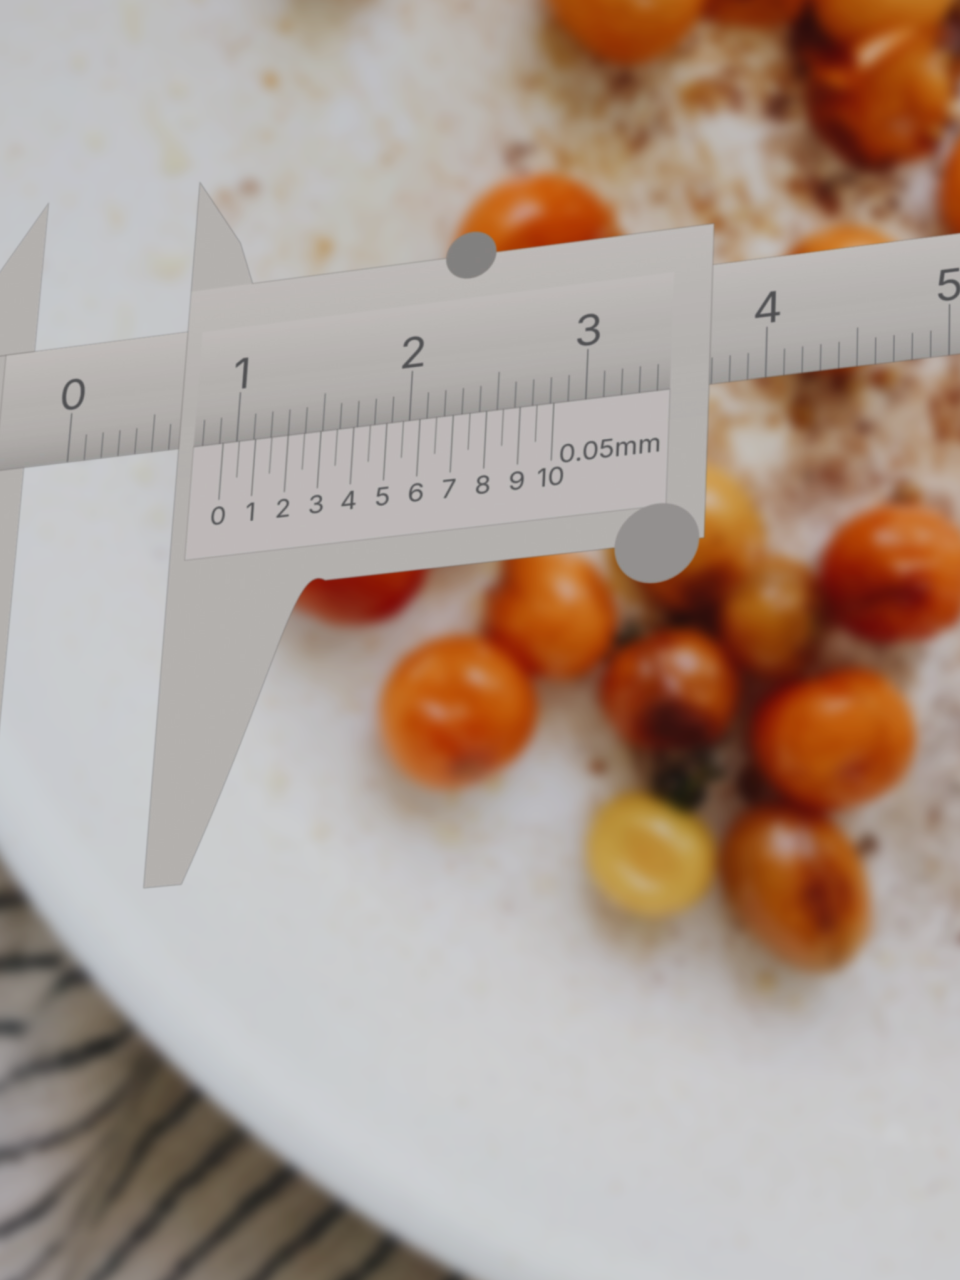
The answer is 9.2 mm
